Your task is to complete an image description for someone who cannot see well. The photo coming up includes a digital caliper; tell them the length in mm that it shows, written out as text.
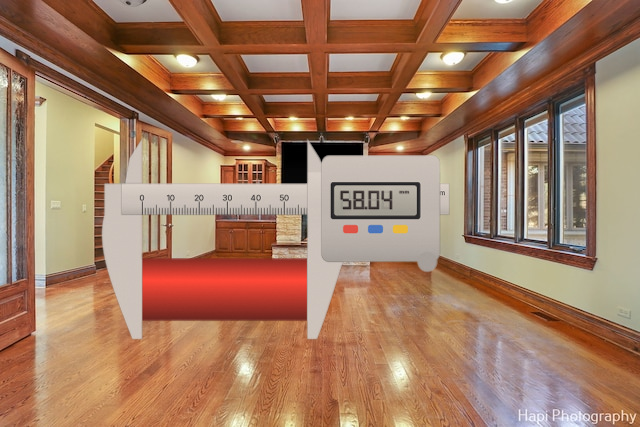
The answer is 58.04 mm
